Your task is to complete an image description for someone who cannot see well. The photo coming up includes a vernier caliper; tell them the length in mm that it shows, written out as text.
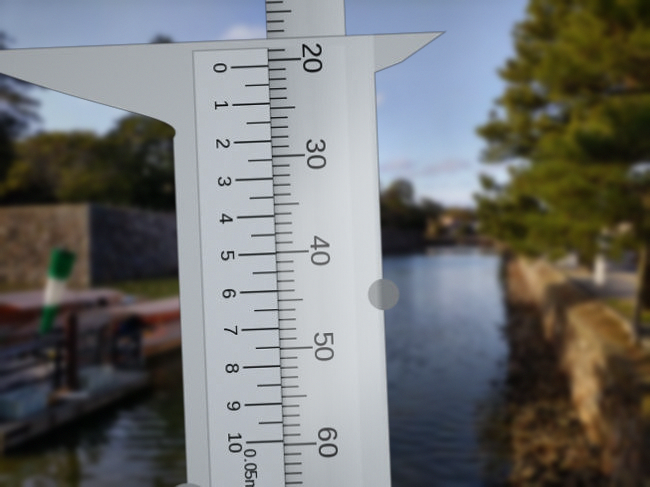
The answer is 20.6 mm
